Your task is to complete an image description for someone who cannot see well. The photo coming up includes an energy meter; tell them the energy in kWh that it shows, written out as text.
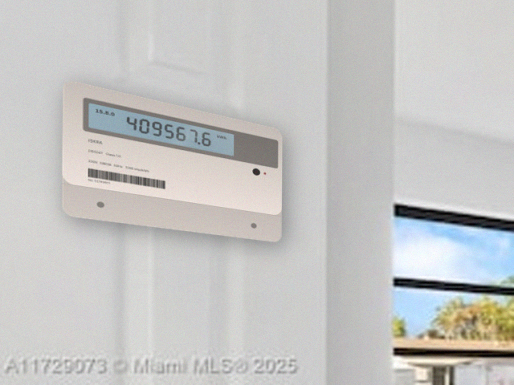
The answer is 409567.6 kWh
